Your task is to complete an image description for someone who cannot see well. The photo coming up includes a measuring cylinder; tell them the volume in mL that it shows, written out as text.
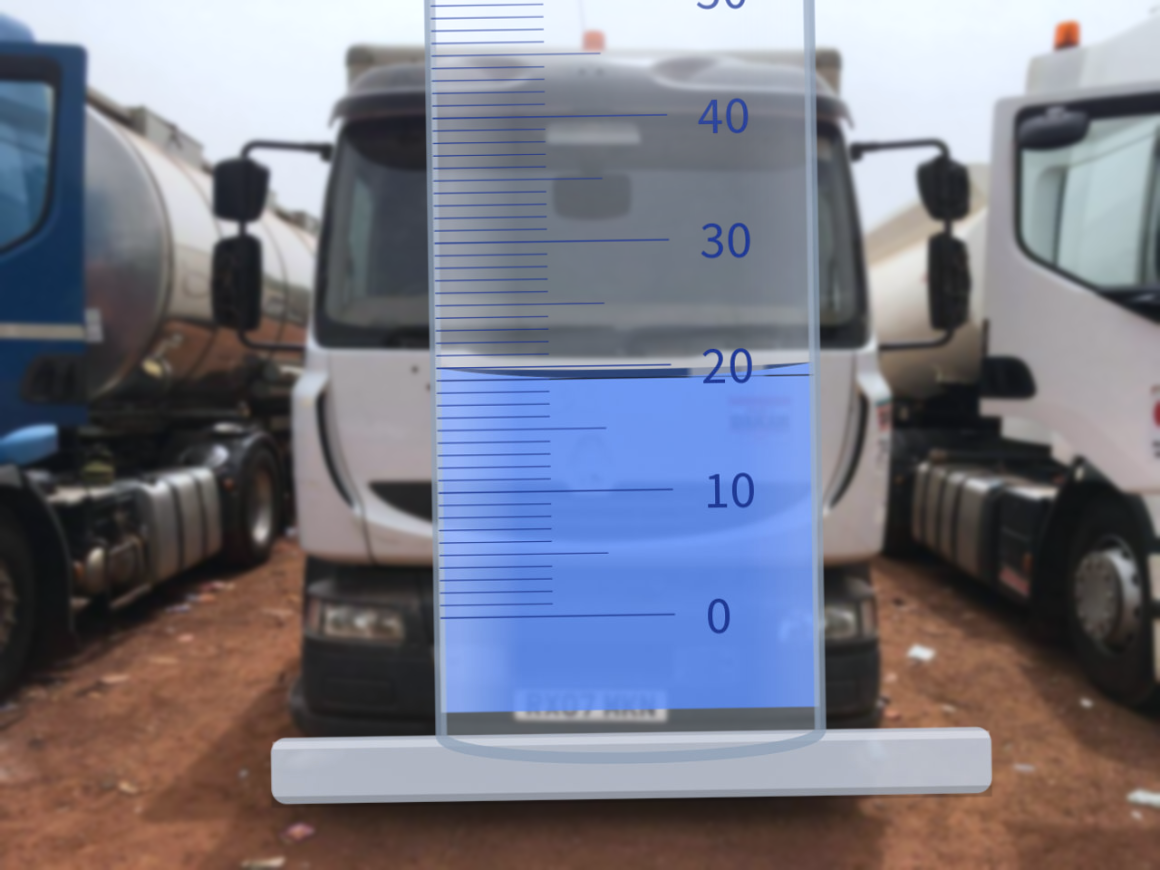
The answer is 19 mL
